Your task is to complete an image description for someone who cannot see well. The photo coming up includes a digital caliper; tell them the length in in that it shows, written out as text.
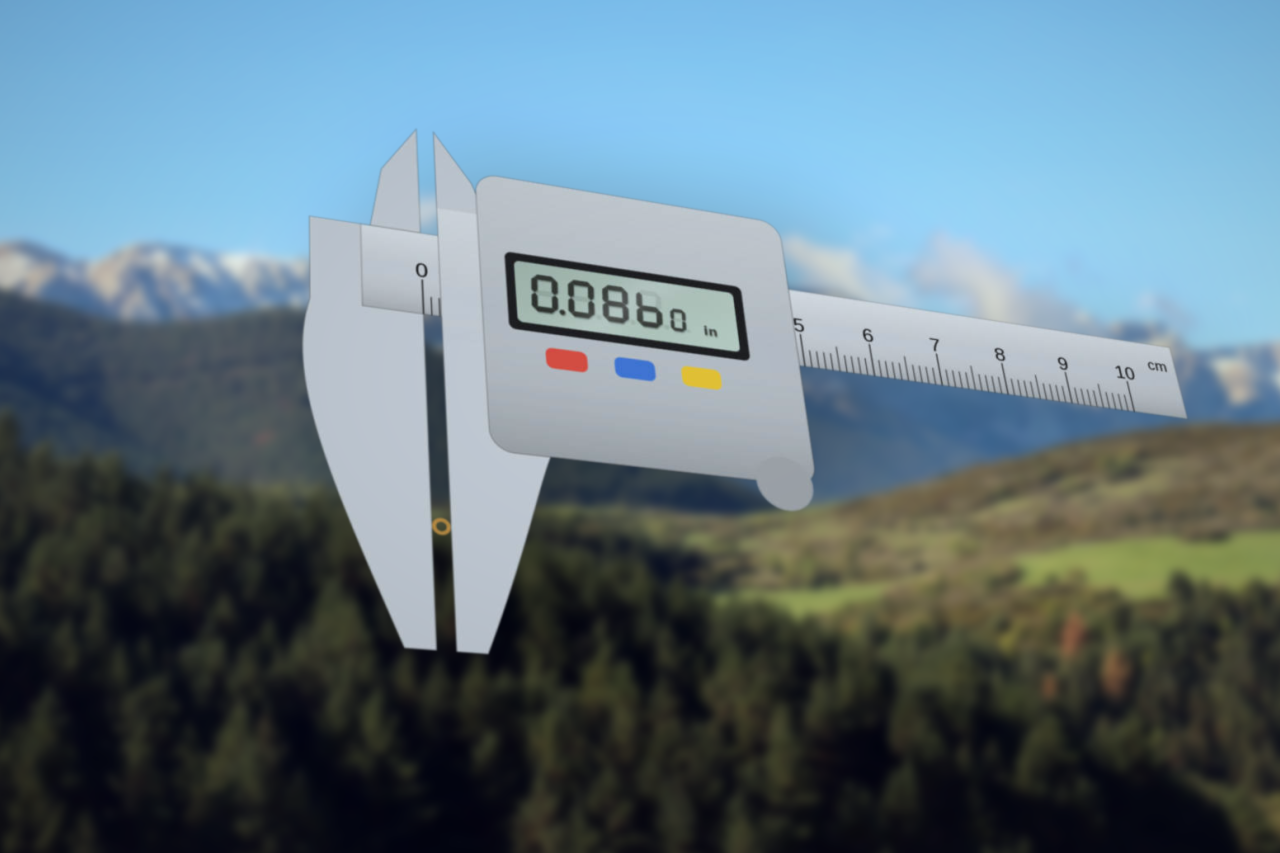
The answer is 0.0860 in
